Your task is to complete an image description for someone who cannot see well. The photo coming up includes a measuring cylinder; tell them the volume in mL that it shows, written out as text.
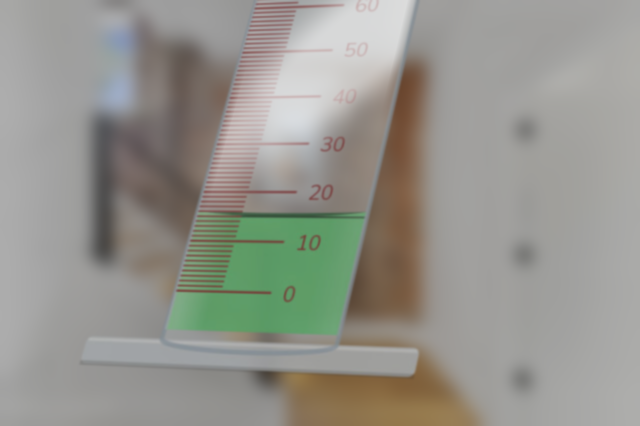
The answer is 15 mL
